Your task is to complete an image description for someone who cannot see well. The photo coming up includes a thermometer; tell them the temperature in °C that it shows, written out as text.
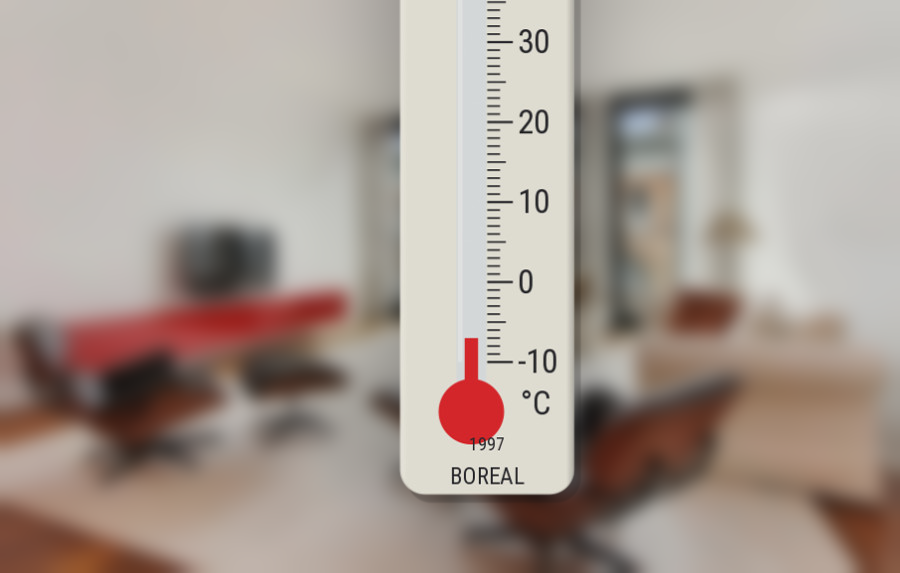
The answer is -7 °C
